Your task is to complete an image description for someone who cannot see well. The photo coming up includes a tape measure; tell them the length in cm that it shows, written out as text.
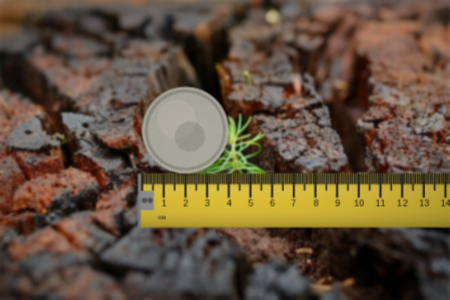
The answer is 4 cm
